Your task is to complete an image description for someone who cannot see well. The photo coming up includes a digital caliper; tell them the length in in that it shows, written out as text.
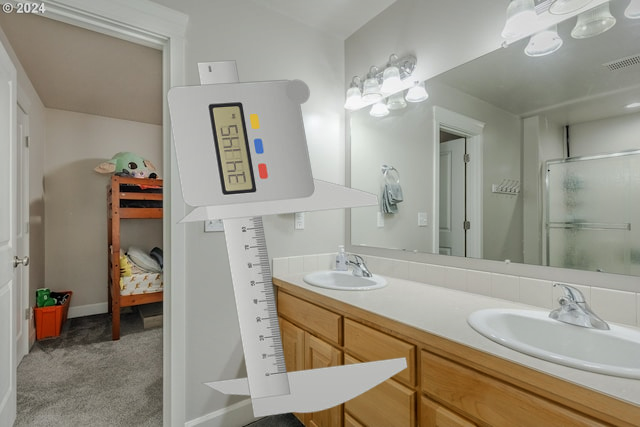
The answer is 3.4145 in
